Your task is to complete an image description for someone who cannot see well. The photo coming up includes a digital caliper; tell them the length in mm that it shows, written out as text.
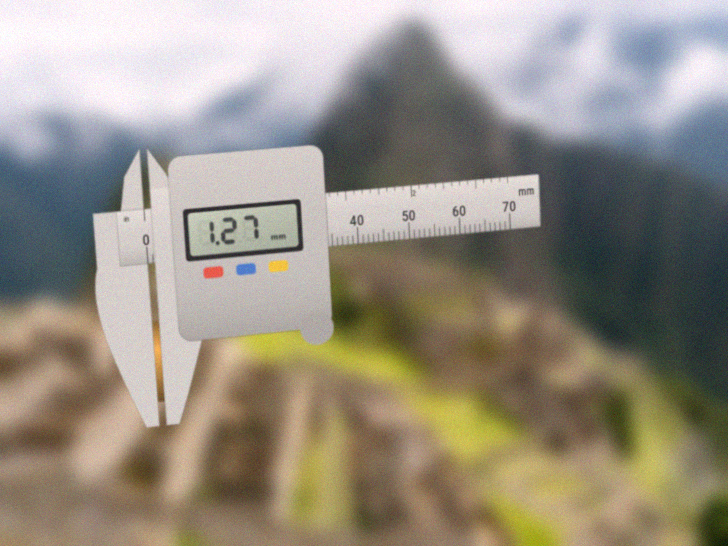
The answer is 1.27 mm
